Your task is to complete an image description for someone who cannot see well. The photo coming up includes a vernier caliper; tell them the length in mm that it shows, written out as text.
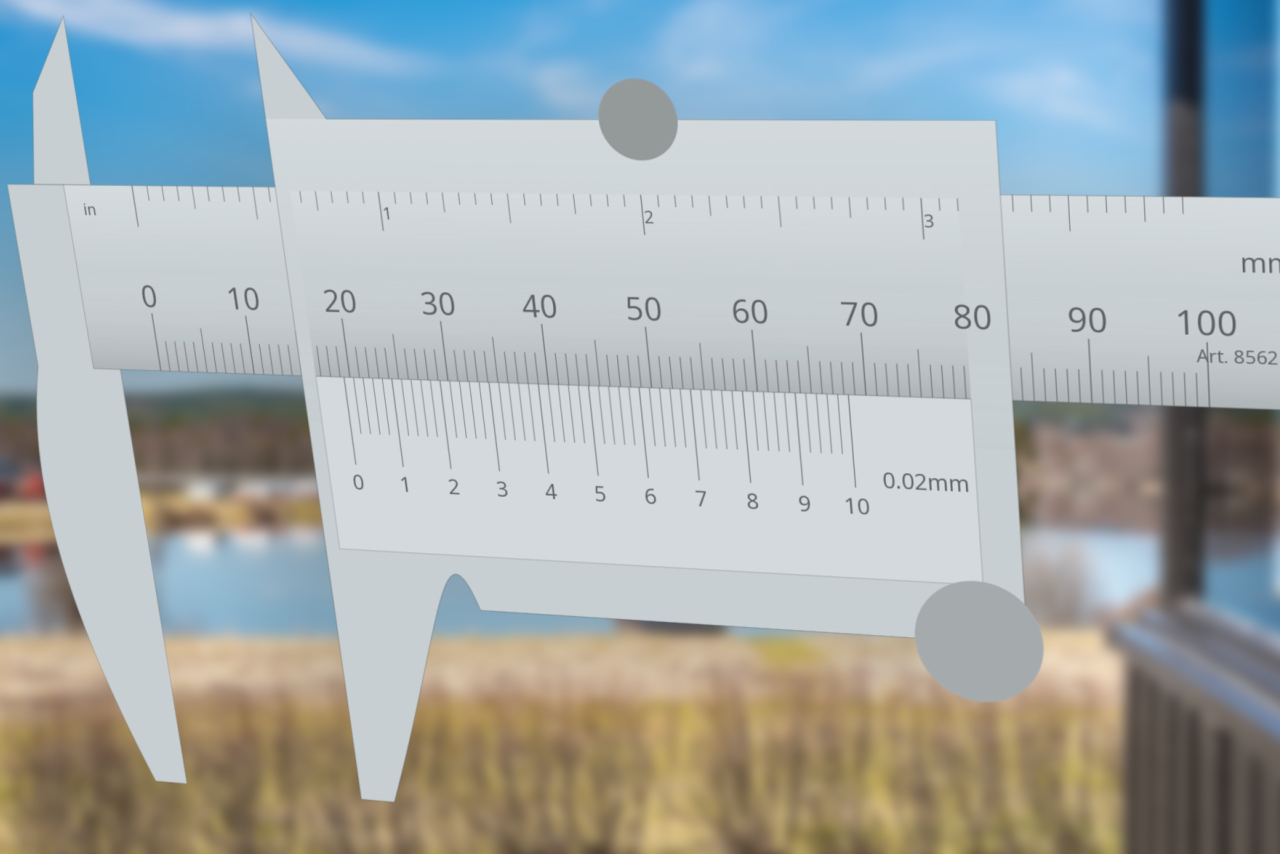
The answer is 19.4 mm
